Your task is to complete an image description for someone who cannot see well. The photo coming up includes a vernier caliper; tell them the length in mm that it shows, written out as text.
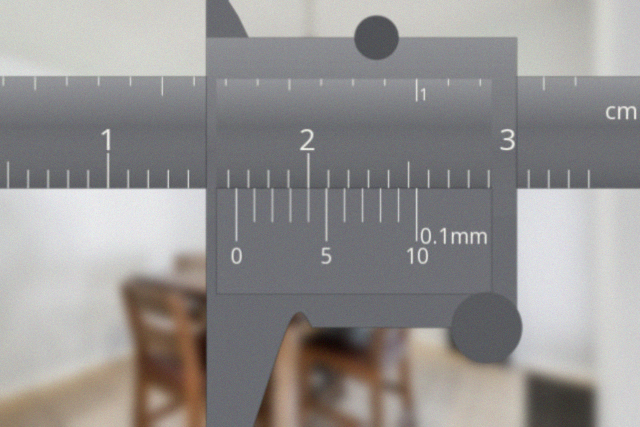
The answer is 16.4 mm
